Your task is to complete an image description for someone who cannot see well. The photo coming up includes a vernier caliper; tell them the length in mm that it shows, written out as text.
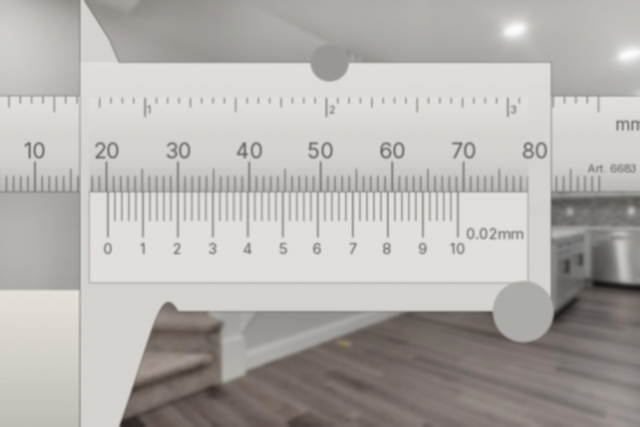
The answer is 20.2 mm
